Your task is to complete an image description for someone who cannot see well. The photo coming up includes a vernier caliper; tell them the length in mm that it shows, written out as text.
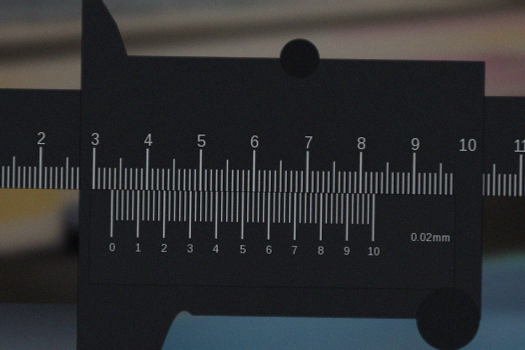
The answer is 33.5 mm
